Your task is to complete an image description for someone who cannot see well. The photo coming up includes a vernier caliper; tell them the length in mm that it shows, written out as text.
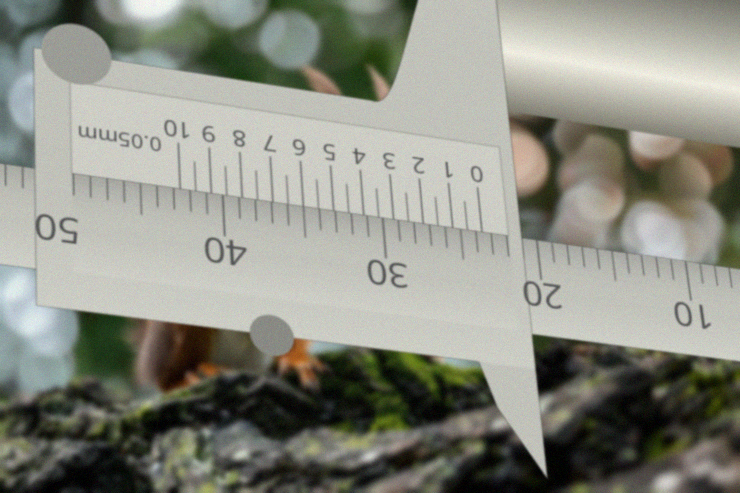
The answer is 23.6 mm
